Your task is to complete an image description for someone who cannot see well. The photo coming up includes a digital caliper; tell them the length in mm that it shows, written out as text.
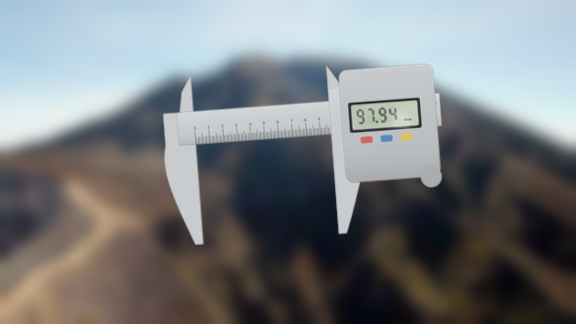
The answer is 97.94 mm
